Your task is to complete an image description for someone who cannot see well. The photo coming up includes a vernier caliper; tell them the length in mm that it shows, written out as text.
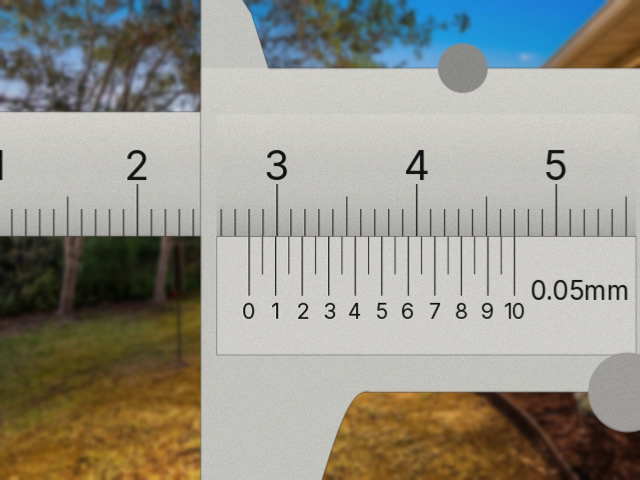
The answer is 28.0 mm
